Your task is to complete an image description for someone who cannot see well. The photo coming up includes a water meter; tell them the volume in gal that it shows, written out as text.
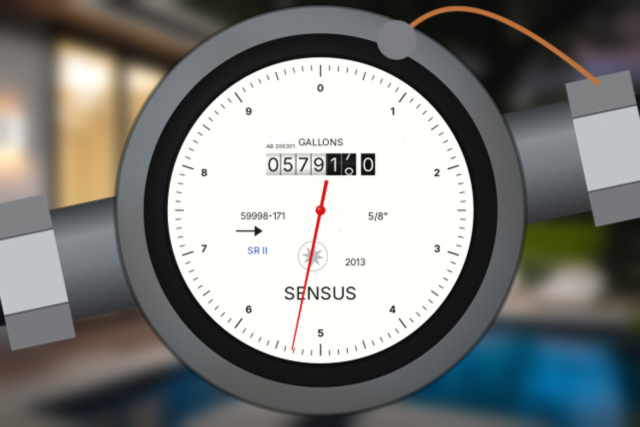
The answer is 579175.3 gal
